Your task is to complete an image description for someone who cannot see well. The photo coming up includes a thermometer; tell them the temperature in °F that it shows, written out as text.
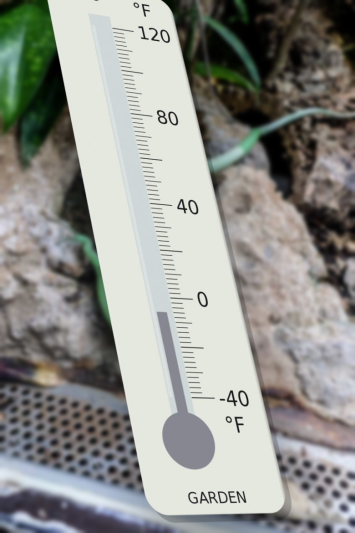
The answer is -6 °F
